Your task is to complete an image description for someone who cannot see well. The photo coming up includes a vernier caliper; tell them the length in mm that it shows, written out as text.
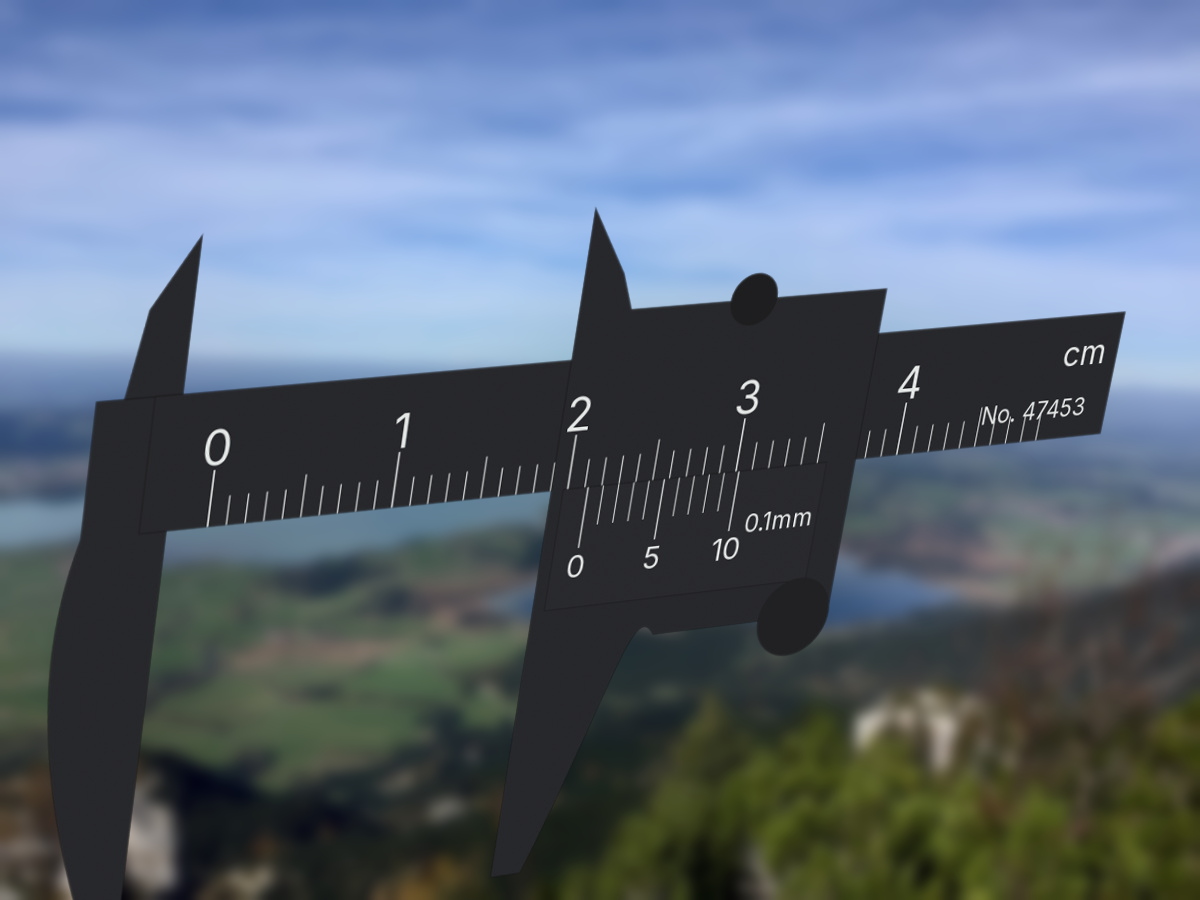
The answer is 21.2 mm
